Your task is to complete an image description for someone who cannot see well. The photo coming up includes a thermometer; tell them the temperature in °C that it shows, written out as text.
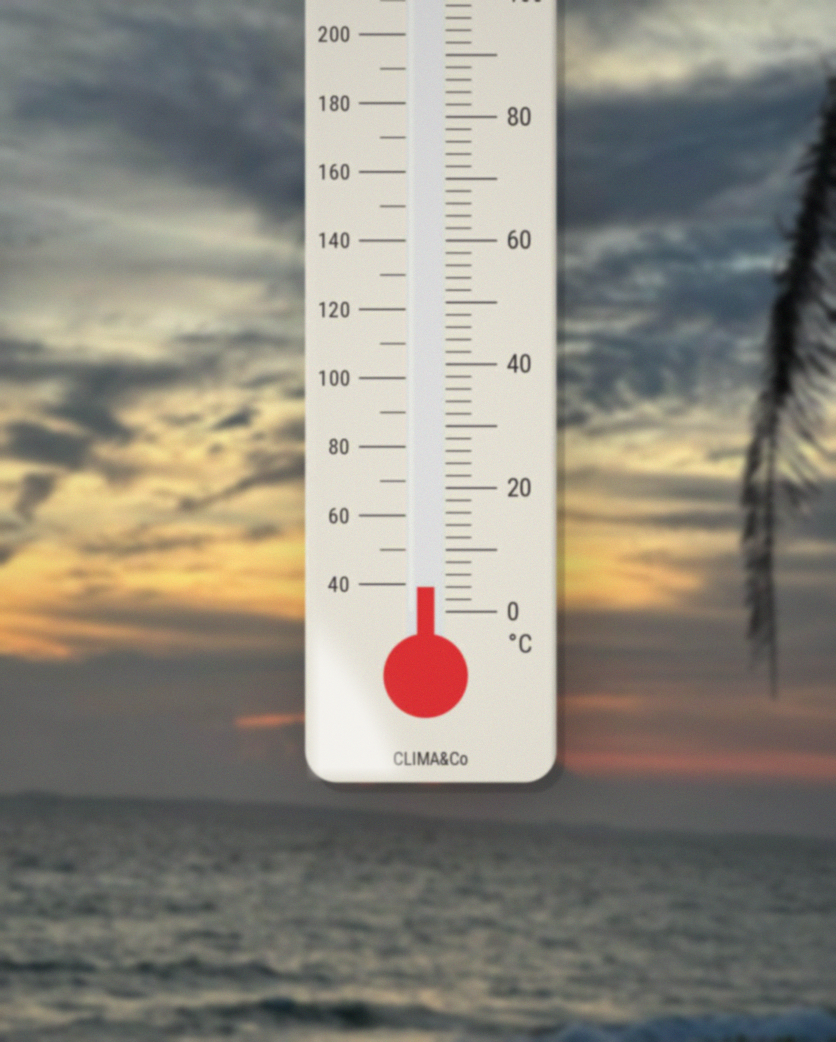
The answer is 4 °C
